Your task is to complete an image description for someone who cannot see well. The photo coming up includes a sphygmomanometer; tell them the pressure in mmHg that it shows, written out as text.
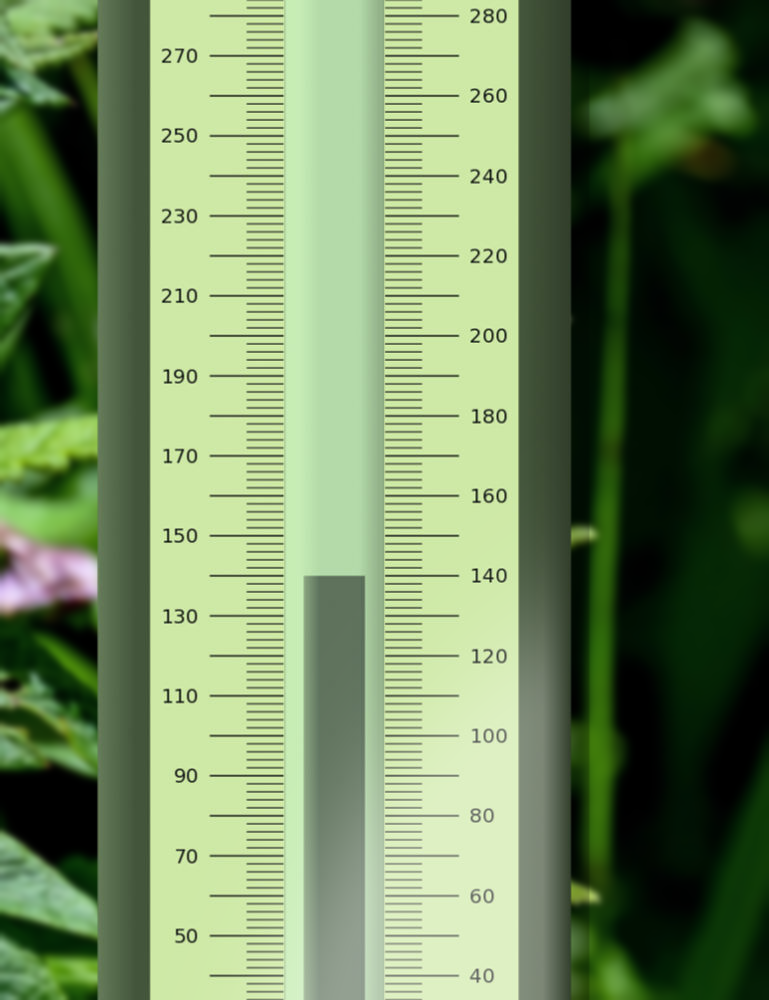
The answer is 140 mmHg
